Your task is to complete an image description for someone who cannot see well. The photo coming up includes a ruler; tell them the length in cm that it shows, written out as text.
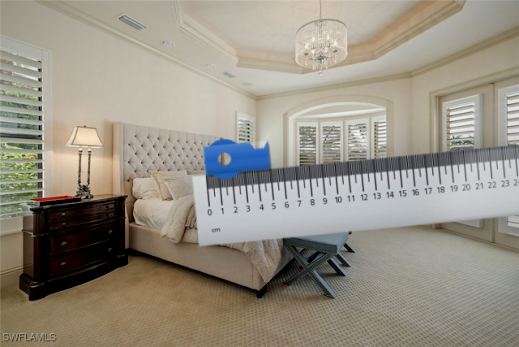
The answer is 5 cm
